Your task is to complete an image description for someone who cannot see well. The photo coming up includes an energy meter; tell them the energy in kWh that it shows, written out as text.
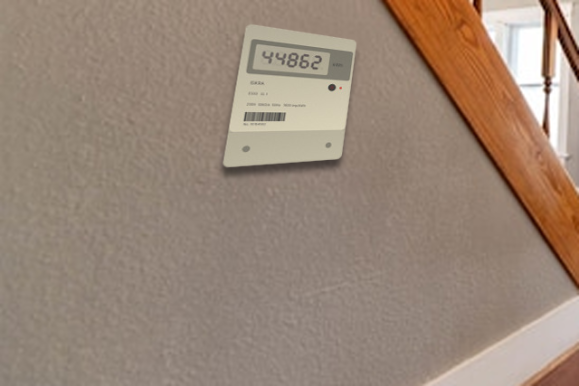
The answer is 44862 kWh
